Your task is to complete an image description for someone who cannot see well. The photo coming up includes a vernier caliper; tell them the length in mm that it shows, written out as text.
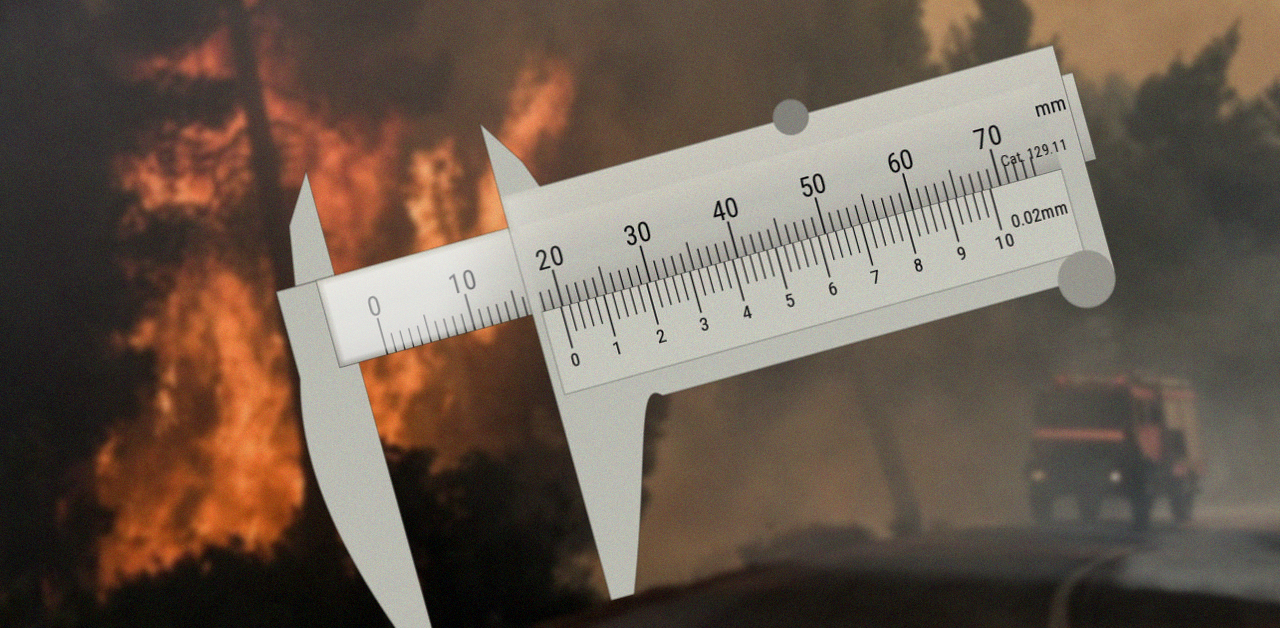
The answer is 19.8 mm
